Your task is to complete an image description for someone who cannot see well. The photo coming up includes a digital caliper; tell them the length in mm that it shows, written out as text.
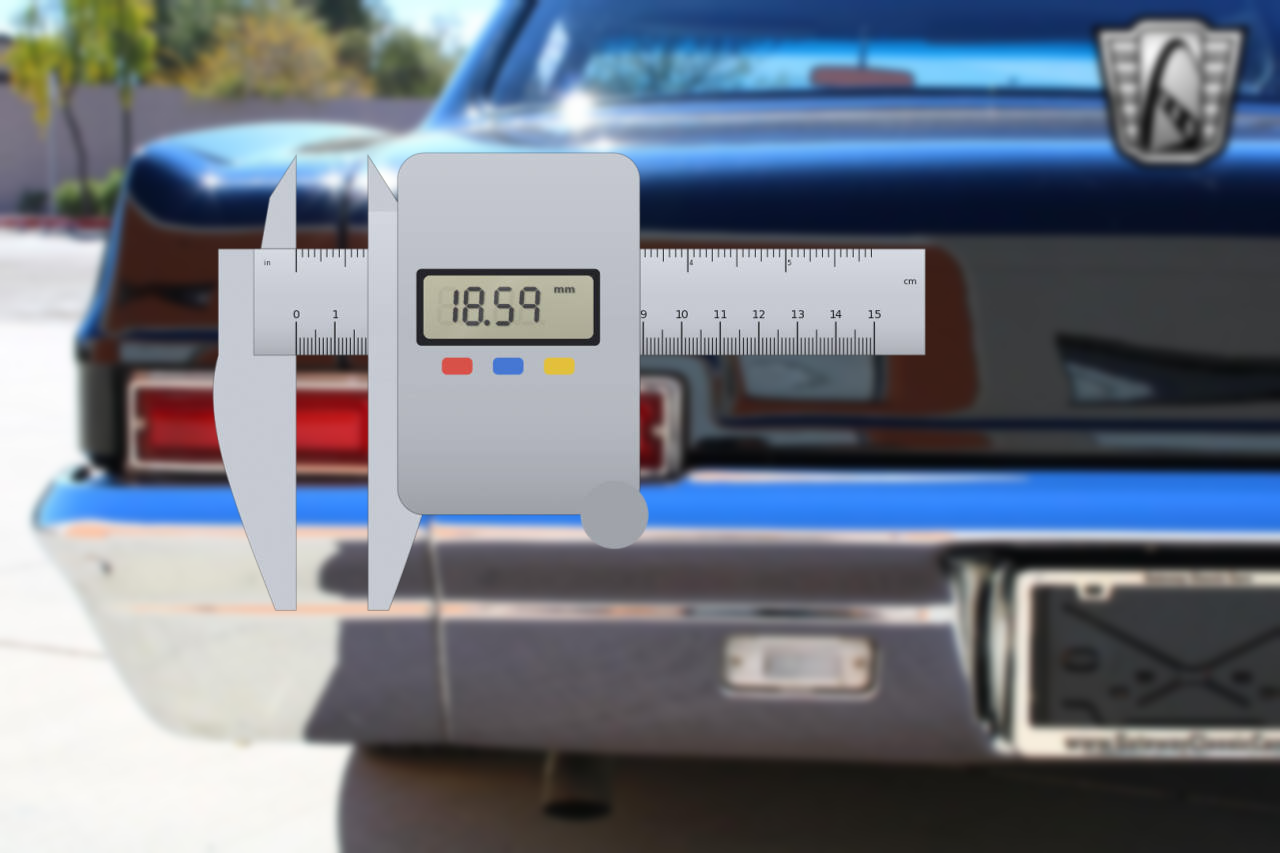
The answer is 18.59 mm
